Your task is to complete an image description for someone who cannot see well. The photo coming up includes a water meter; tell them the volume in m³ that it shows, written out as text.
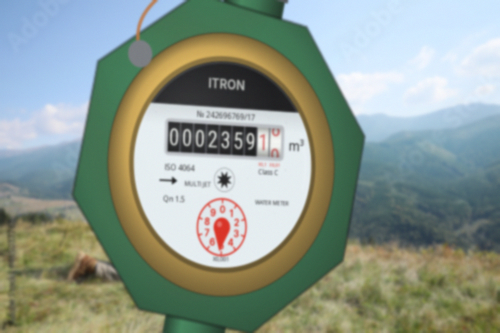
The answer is 2359.185 m³
